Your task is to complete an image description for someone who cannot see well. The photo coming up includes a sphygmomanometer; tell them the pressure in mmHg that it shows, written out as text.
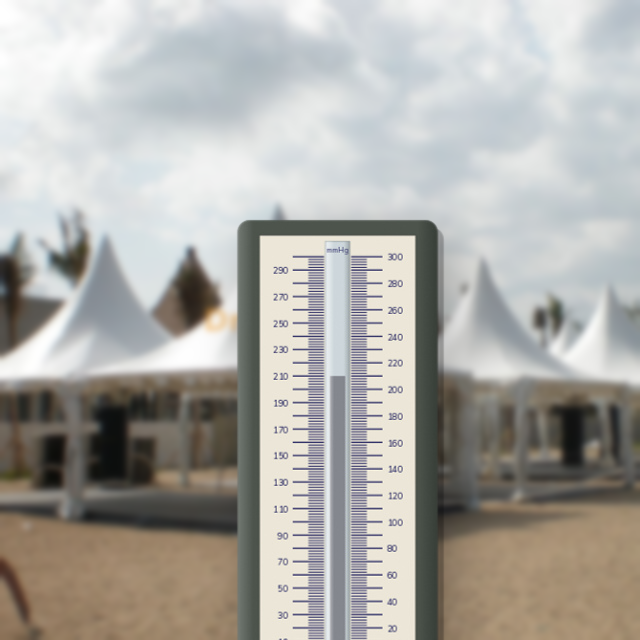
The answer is 210 mmHg
